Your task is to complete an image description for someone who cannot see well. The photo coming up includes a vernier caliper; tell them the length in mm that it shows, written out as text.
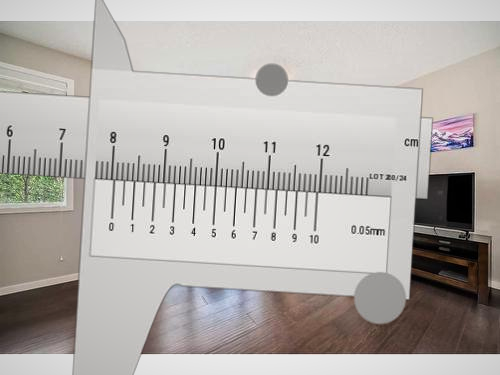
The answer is 80.5 mm
